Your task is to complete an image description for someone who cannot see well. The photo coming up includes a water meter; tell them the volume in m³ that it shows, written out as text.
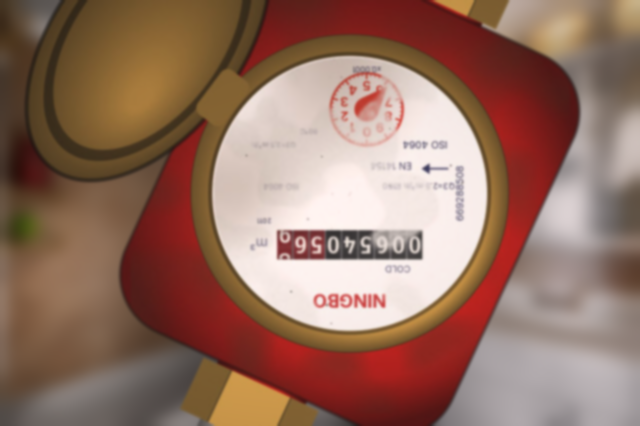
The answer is 6540.5686 m³
